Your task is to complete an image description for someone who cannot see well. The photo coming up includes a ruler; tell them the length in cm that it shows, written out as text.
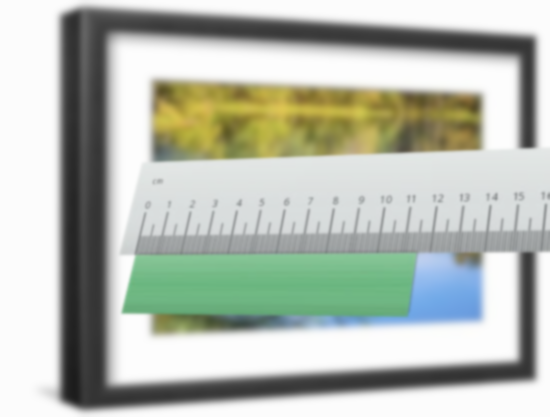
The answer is 11.5 cm
